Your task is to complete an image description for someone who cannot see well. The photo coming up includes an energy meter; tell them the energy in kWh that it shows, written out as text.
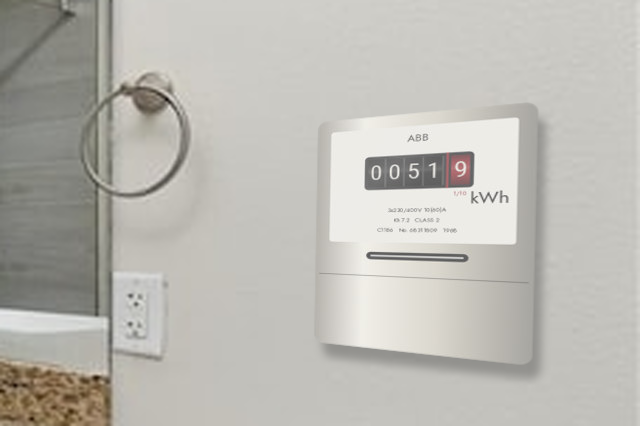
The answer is 51.9 kWh
